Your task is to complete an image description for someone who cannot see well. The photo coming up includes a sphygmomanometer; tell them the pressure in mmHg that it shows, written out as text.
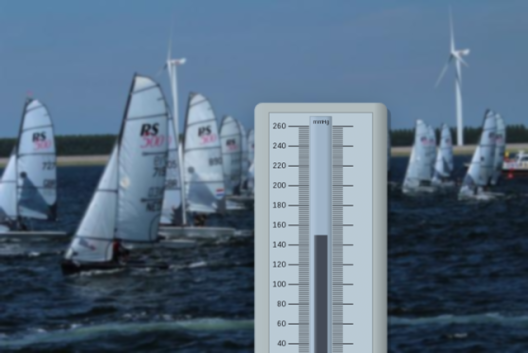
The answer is 150 mmHg
